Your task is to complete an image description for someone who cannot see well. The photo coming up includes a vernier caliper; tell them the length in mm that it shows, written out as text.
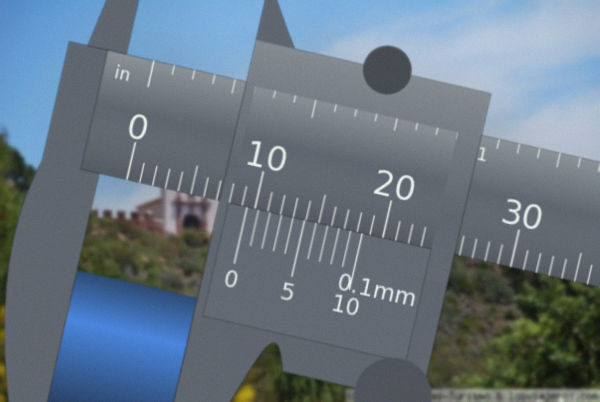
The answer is 9.4 mm
